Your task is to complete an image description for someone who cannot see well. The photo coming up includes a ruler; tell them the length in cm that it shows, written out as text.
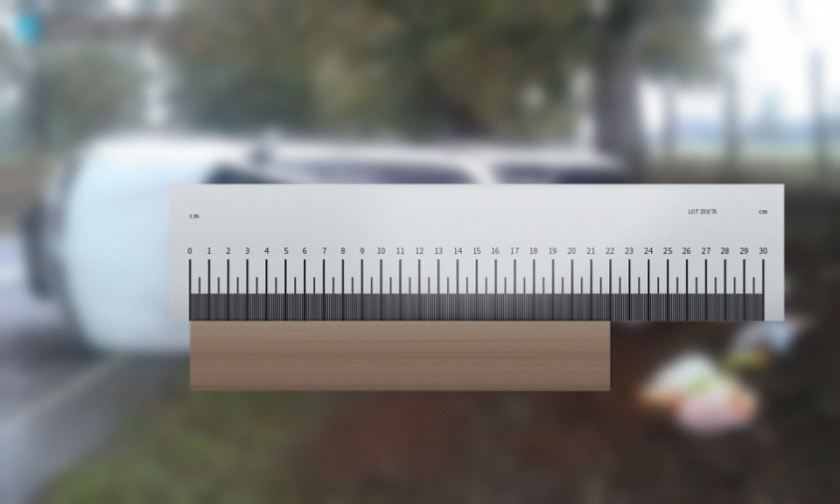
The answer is 22 cm
